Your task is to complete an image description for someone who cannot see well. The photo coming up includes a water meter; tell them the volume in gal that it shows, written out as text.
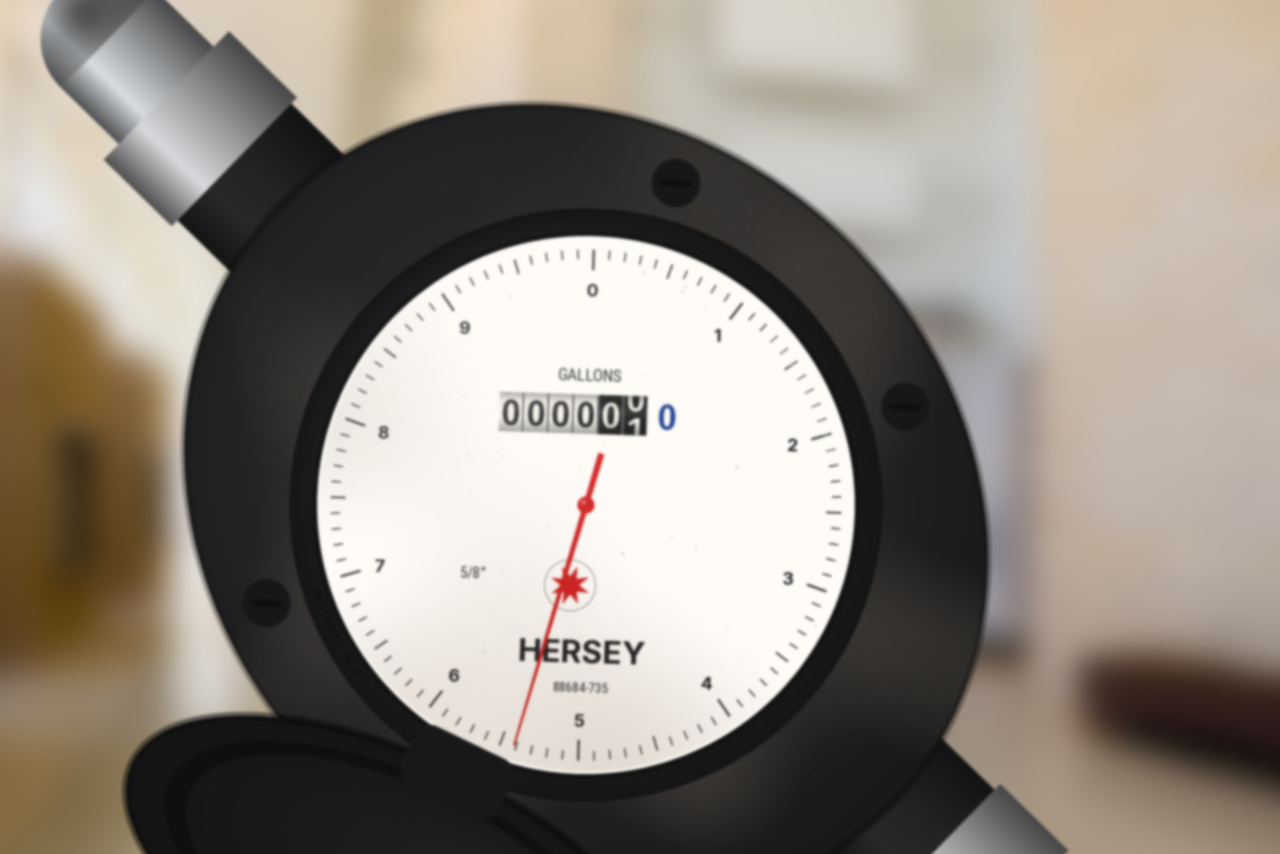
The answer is 5.4 gal
